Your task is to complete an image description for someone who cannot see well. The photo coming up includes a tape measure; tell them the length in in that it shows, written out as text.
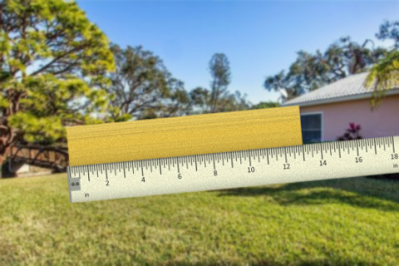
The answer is 13 in
